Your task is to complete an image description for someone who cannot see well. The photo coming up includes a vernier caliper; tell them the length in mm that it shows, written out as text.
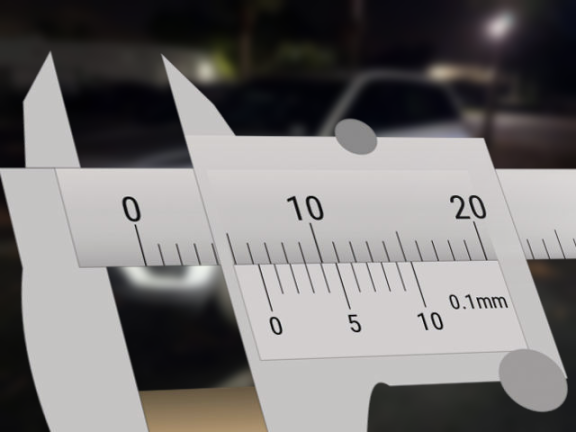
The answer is 6.3 mm
